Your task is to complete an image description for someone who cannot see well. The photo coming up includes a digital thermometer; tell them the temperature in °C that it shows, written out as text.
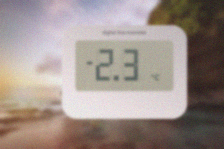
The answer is -2.3 °C
